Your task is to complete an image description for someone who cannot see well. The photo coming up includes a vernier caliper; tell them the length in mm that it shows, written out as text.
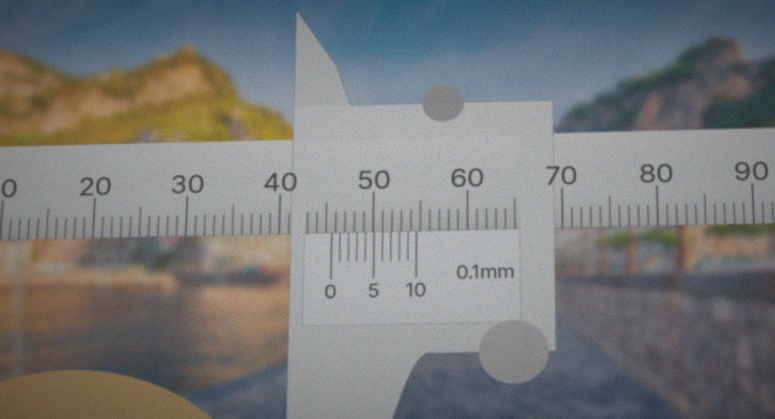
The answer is 45.6 mm
